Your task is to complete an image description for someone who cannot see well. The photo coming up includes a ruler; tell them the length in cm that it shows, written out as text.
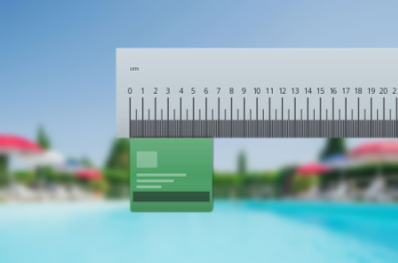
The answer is 6.5 cm
